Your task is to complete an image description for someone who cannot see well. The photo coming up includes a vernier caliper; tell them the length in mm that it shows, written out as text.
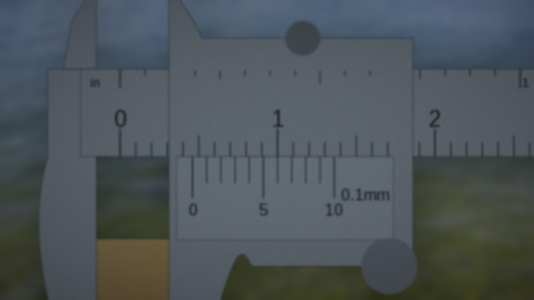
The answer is 4.6 mm
